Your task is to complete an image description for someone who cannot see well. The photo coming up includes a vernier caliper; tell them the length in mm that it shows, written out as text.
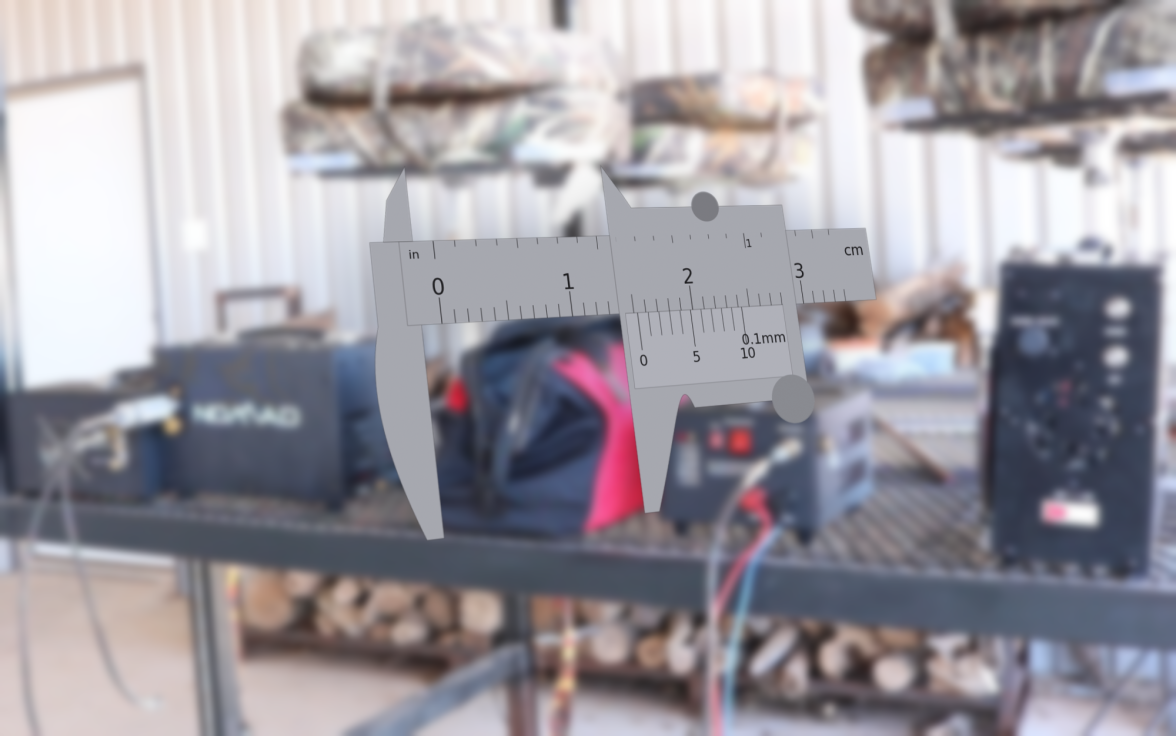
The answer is 15.3 mm
